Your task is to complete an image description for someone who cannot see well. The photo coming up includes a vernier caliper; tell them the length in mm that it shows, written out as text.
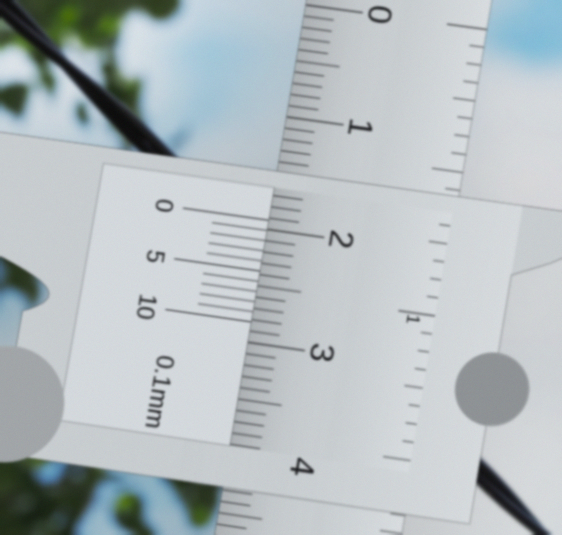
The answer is 19.2 mm
